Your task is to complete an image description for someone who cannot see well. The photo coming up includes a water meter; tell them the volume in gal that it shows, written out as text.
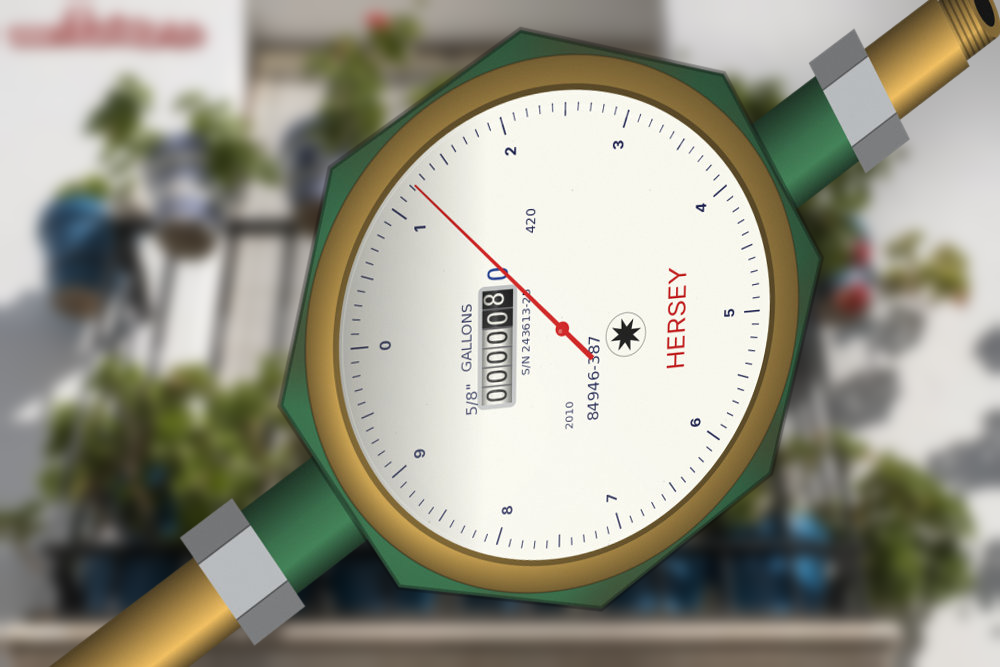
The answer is 81.2 gal
